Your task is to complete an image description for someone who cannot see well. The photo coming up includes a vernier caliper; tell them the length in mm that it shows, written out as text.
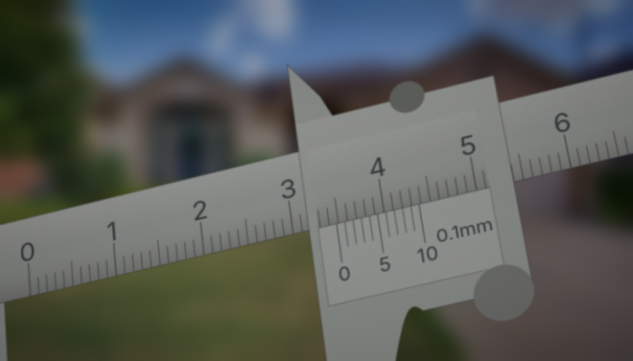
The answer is 34.8 mm
